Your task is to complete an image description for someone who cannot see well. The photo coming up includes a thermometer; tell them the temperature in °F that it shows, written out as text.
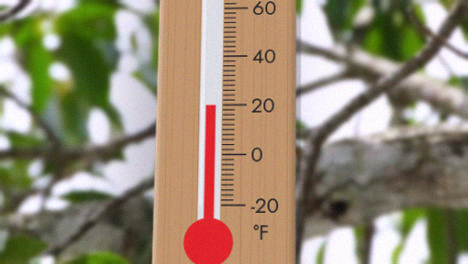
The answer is 20 °F
